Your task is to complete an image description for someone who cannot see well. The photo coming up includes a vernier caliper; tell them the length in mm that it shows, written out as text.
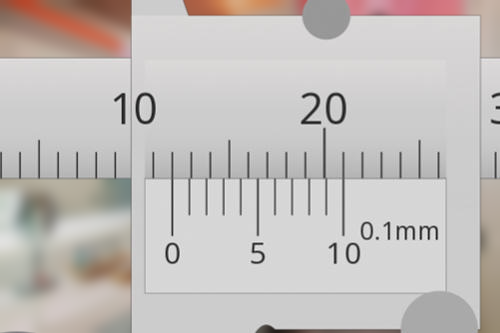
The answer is 12.0 mm
